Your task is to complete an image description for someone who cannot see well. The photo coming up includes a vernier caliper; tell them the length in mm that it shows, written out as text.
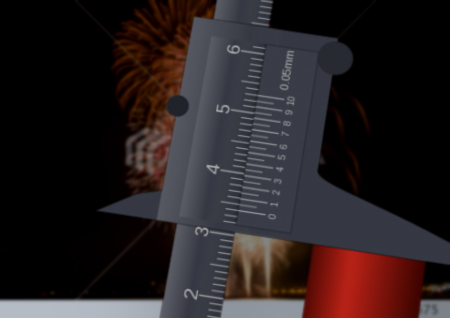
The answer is 34.0 mm
